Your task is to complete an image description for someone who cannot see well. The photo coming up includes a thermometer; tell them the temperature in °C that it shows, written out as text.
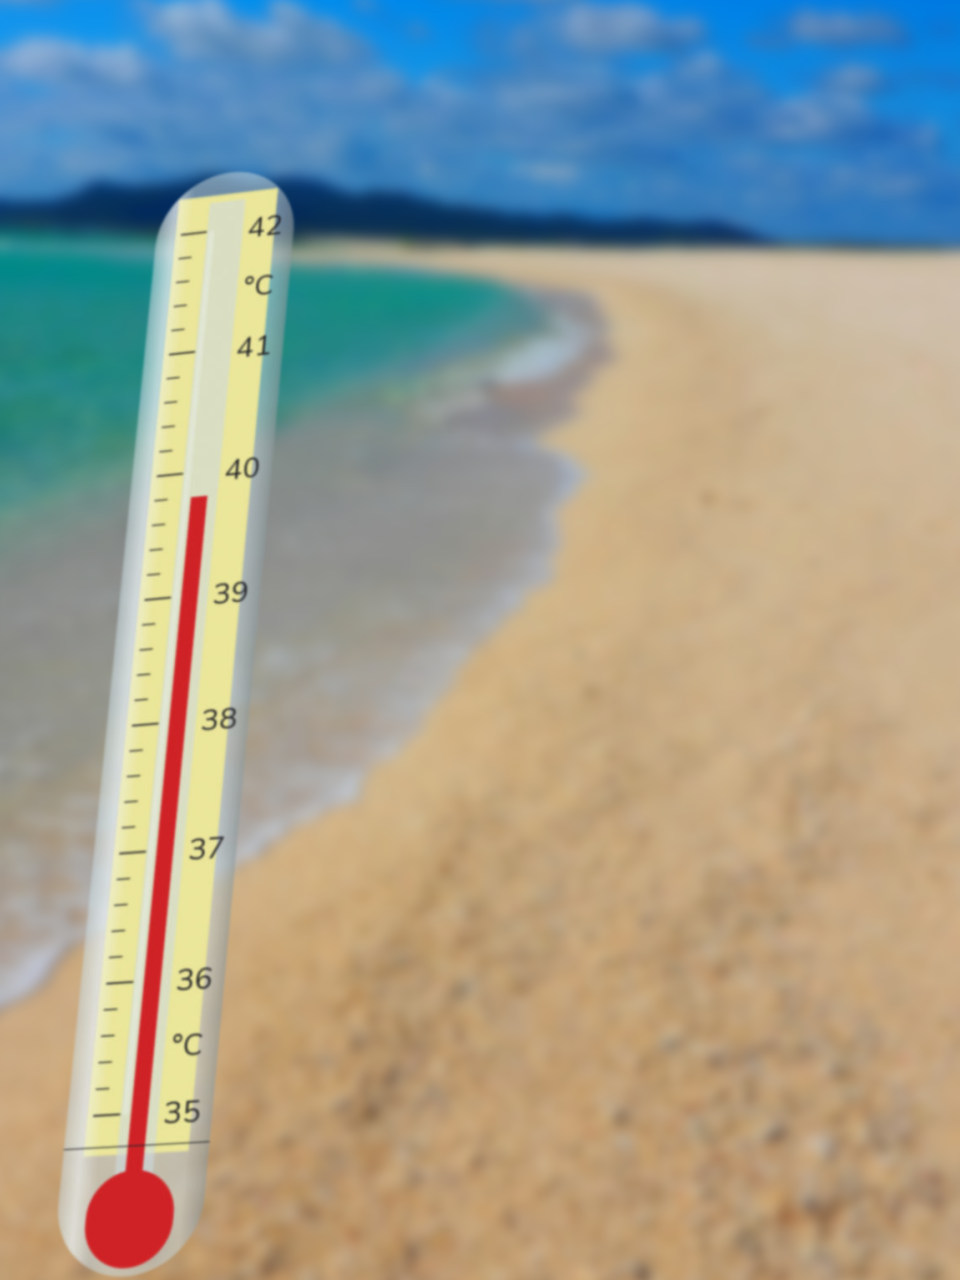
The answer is 39.8 °C
